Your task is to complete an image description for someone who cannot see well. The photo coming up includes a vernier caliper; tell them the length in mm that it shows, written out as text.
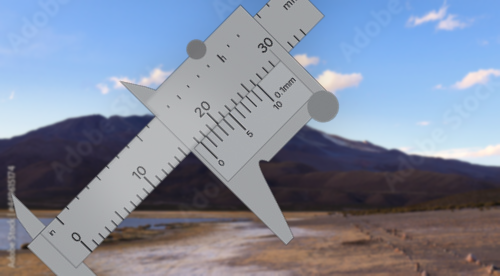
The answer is 17.2 mm
